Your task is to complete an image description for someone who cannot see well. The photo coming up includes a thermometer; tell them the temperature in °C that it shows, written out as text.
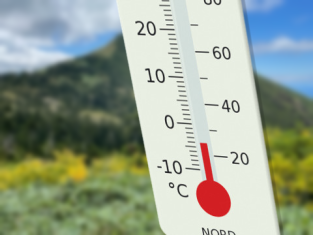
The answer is -4 °C
